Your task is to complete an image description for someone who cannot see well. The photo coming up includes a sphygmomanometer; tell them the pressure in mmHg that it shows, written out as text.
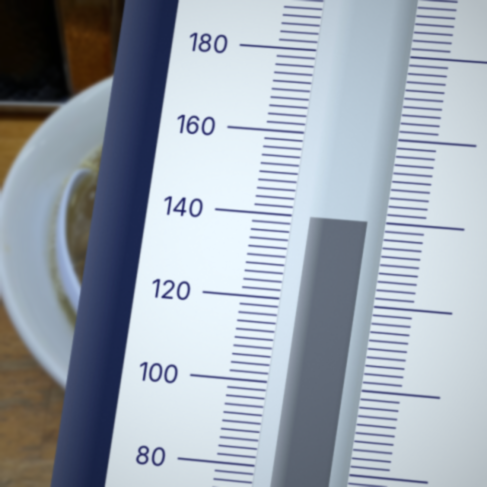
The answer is 140 mmHg
